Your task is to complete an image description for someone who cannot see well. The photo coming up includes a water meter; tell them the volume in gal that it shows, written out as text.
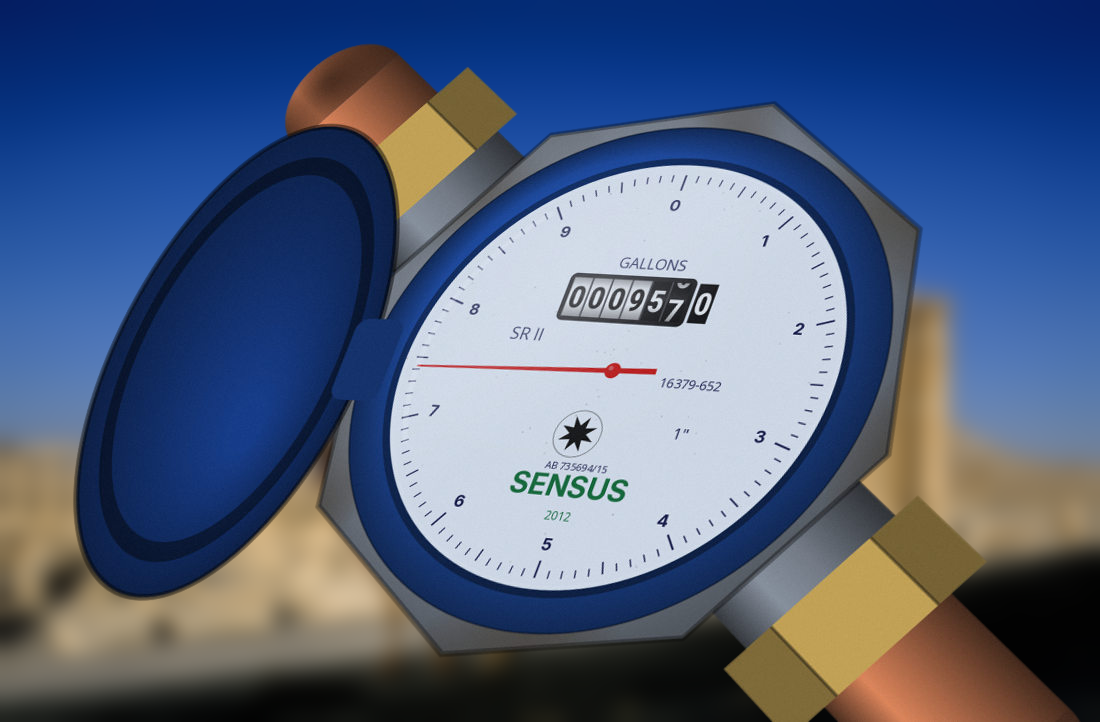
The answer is 9567.4 gal
